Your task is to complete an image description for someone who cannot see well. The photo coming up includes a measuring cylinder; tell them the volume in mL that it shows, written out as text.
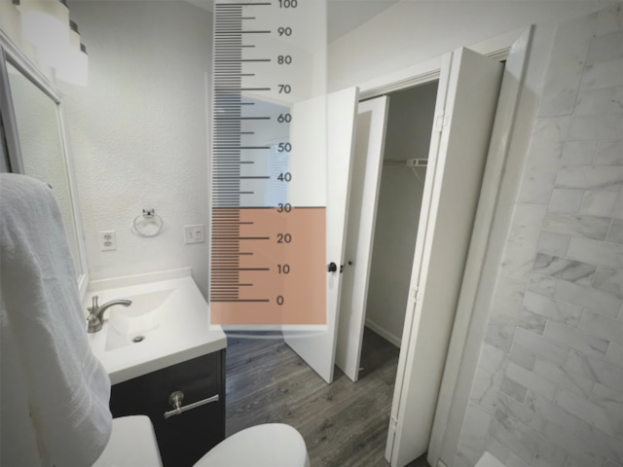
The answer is 30 mL
